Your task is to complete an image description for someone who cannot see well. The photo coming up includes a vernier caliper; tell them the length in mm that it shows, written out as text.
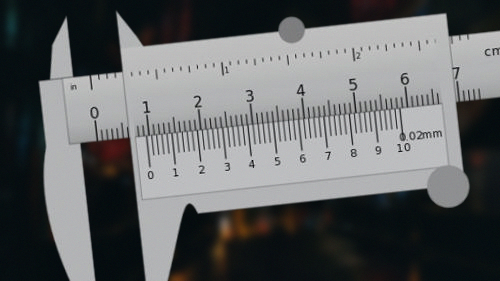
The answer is 9.5 mm
